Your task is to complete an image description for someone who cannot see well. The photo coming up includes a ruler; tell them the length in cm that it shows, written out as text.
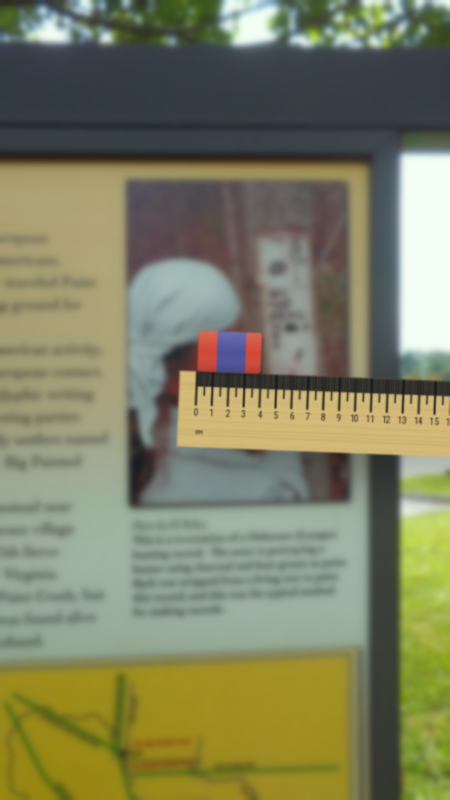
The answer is 4 cm
